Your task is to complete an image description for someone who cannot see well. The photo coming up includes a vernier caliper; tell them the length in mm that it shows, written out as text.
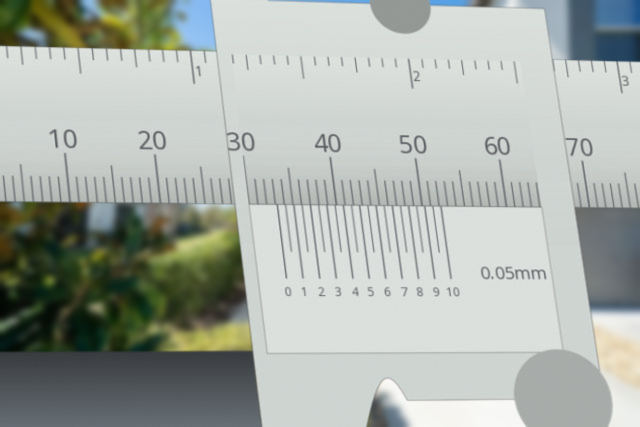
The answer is 33.2 mm
